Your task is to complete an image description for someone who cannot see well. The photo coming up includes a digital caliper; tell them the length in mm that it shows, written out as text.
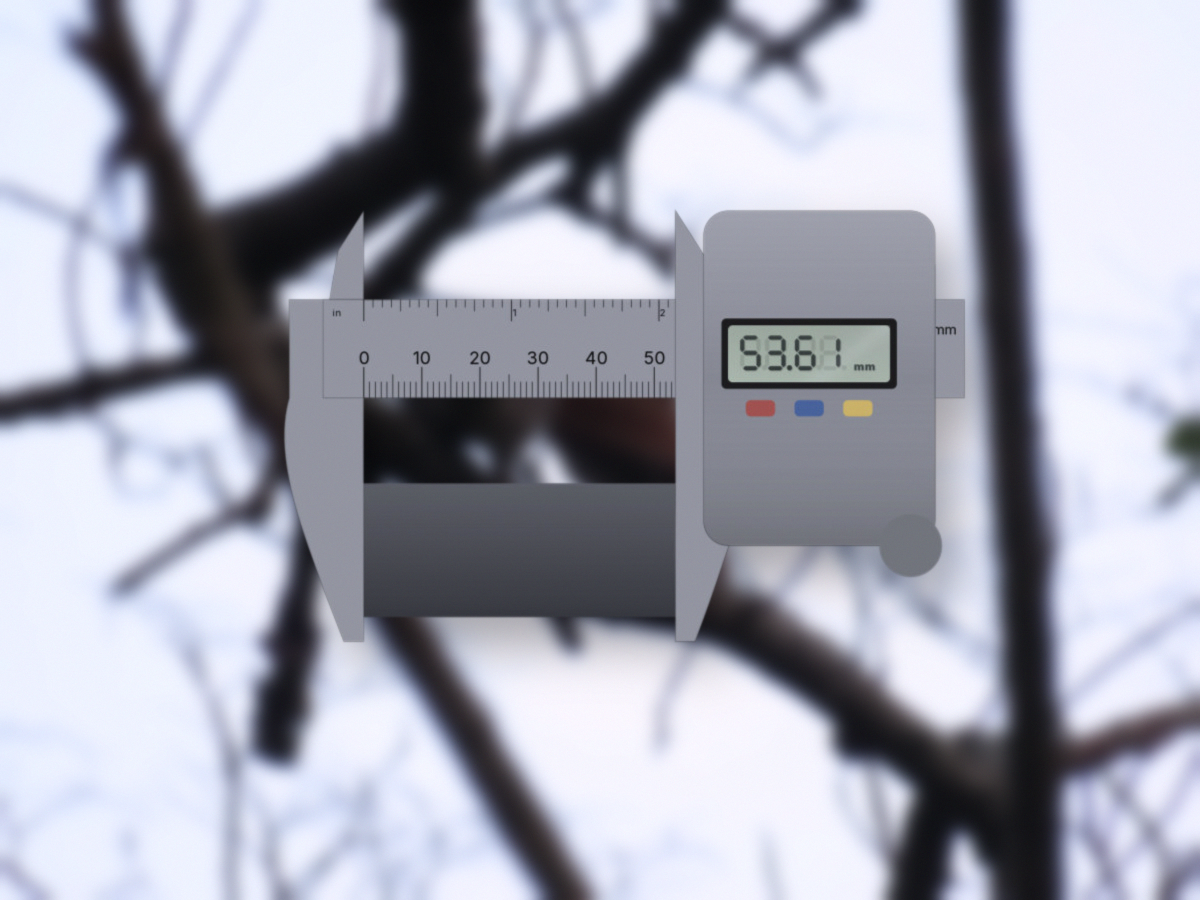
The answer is 53.61 mm
